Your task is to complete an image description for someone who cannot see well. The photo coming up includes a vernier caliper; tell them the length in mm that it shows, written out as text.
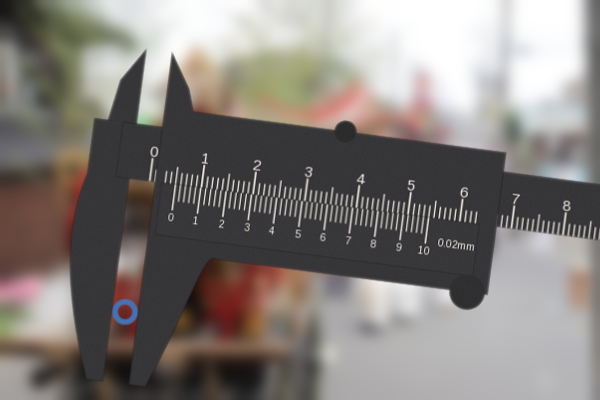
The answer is 5.0 mm
